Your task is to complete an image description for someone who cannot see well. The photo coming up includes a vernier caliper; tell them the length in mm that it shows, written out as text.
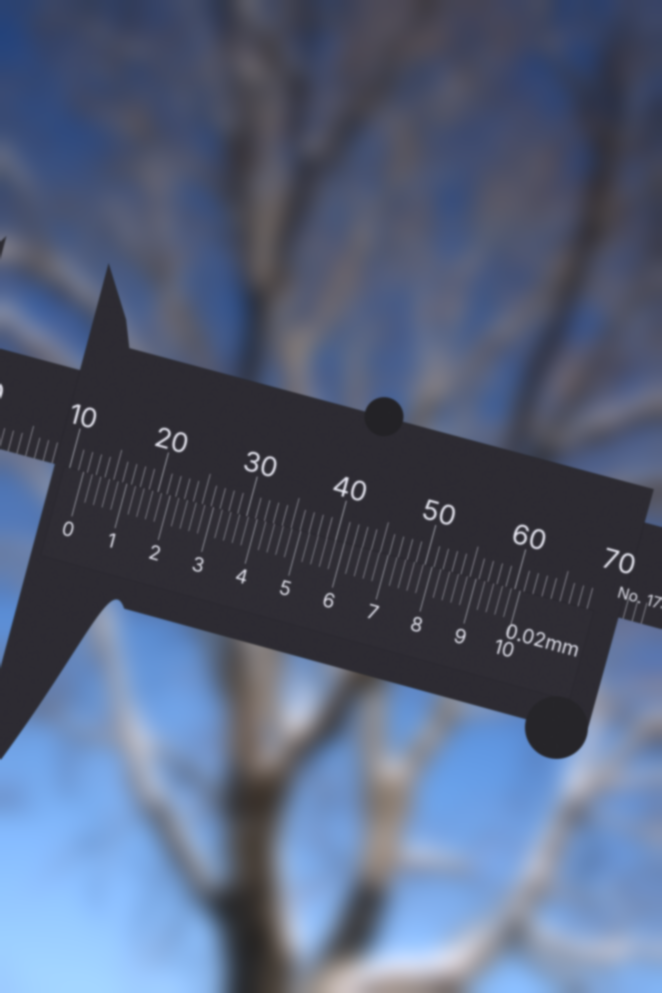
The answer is 11.6 mm
